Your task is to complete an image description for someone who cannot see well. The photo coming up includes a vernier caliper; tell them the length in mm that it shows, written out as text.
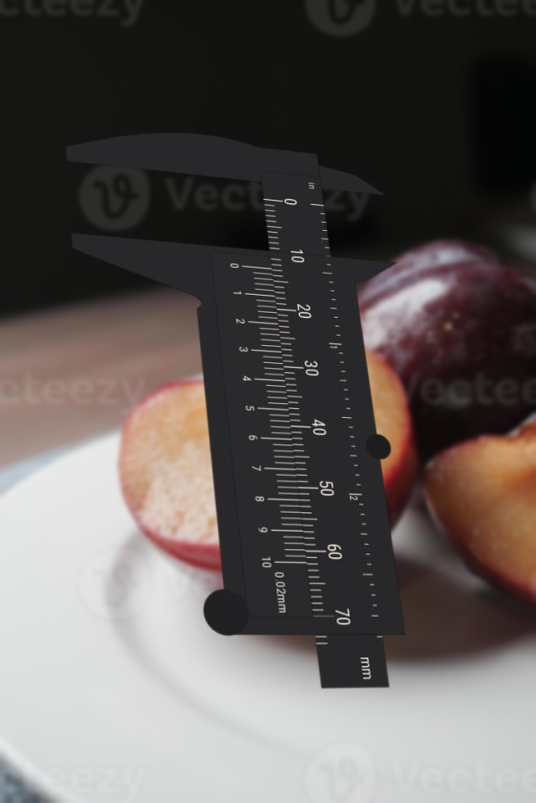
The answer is 12.8 mm
